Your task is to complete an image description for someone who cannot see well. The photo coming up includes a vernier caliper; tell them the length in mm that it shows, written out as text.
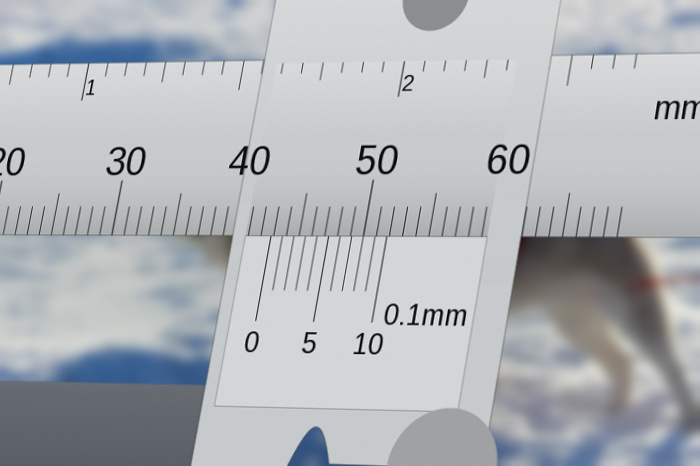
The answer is 42.8 mm
